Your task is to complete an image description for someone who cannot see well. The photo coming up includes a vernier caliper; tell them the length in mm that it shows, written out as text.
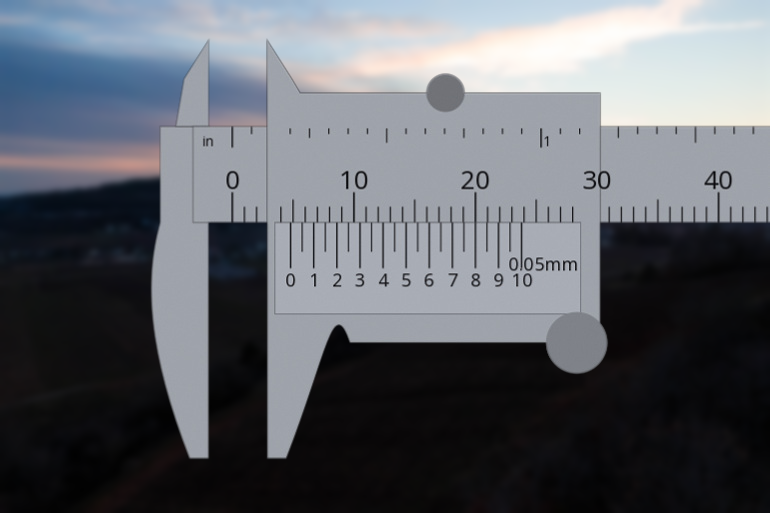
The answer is 4.8 mm
